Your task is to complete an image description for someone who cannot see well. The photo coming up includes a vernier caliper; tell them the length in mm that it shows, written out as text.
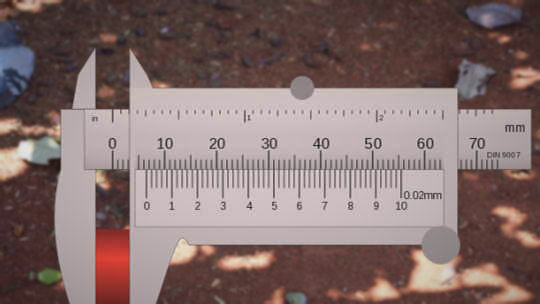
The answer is 6.5 mm
